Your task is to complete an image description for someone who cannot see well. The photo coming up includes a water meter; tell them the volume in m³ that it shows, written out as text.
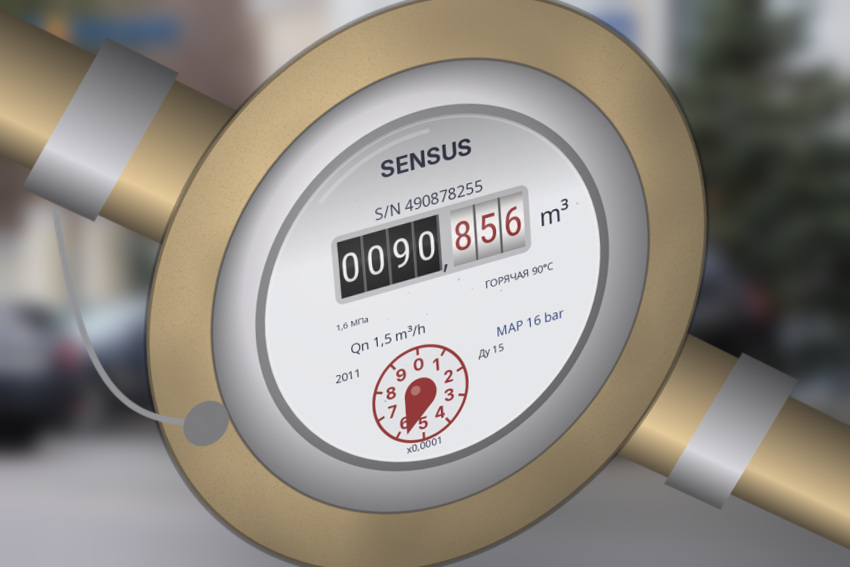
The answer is 90.8565 m³
